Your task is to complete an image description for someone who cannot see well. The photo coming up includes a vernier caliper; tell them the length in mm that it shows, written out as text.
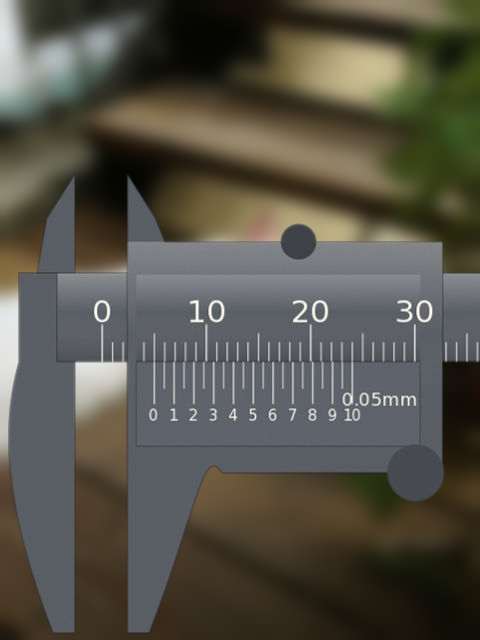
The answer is 5.0 mm
